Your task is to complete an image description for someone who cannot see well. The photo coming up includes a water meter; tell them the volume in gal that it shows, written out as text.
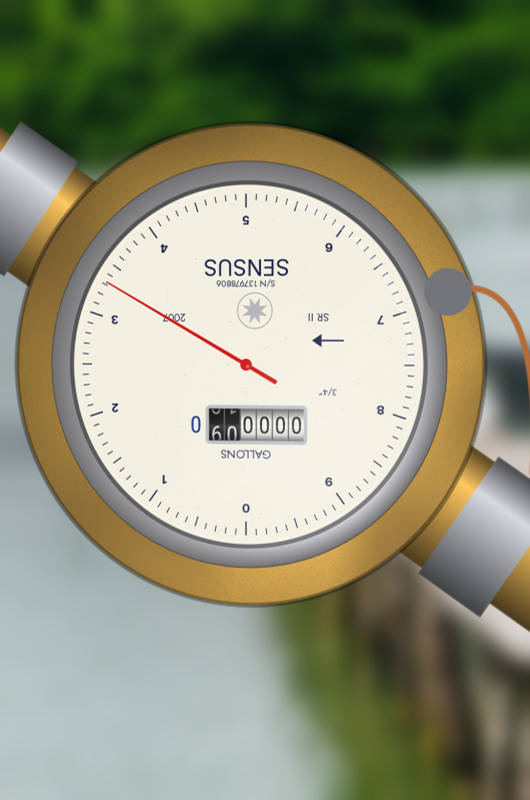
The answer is 93.3 gal
